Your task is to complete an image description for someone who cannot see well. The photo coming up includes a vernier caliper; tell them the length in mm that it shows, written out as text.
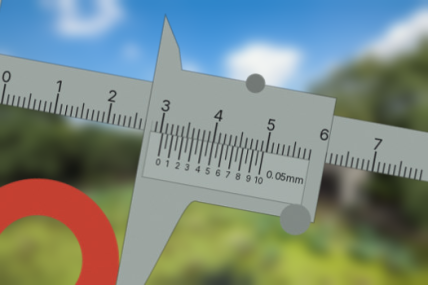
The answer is 30.4 mm
